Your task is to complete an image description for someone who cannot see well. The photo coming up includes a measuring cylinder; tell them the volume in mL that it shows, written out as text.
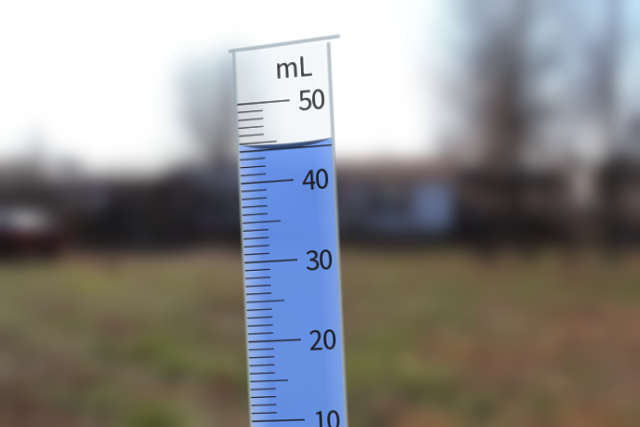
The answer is 44 mL
